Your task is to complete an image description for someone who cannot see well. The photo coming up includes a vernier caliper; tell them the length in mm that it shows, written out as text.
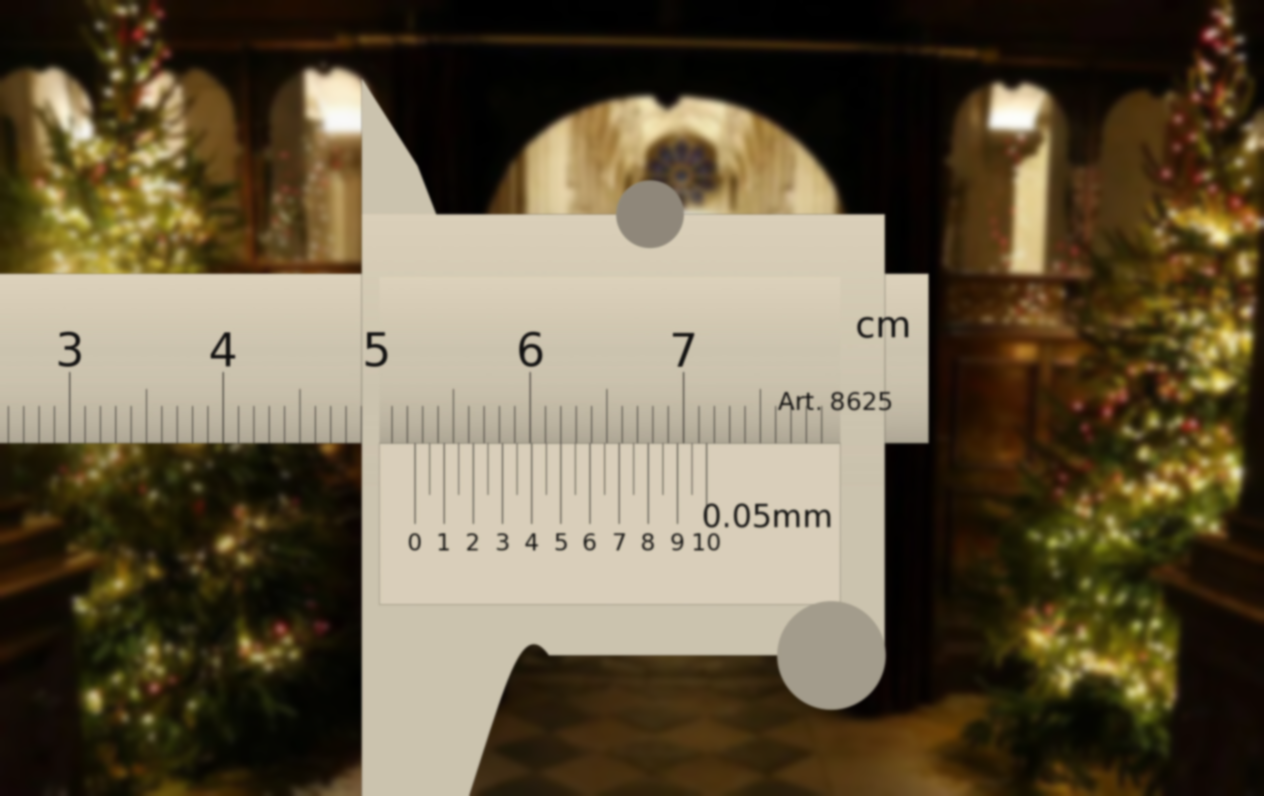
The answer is 52.5 mm
